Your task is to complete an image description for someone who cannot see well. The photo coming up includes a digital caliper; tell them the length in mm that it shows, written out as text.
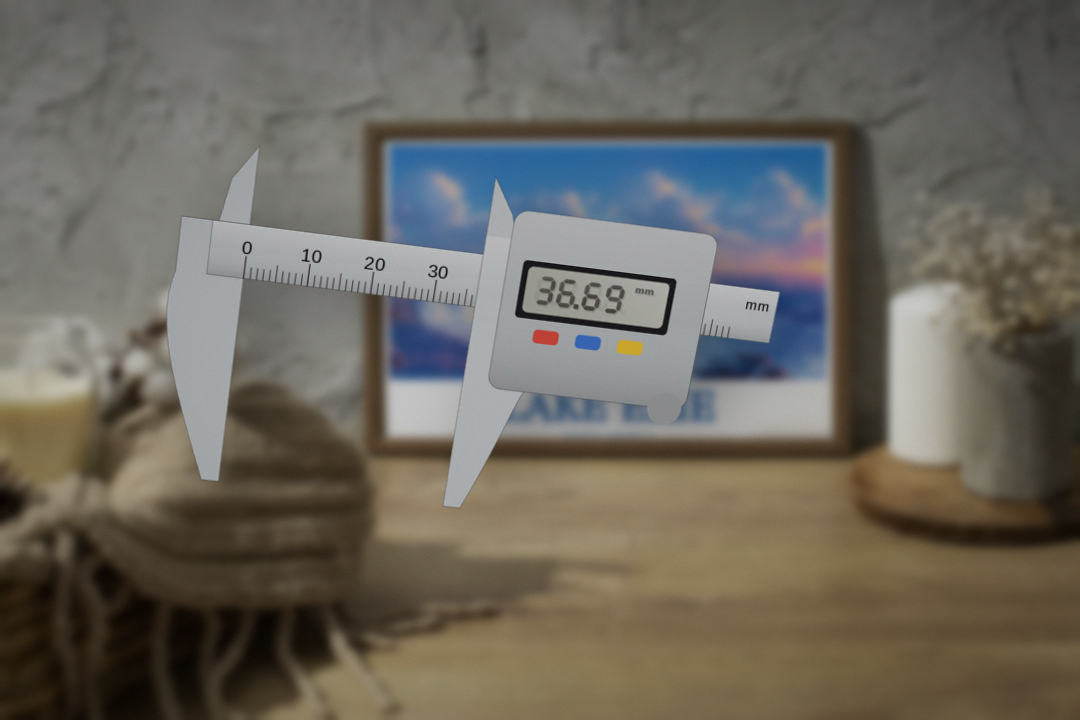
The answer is 36.69 mm
